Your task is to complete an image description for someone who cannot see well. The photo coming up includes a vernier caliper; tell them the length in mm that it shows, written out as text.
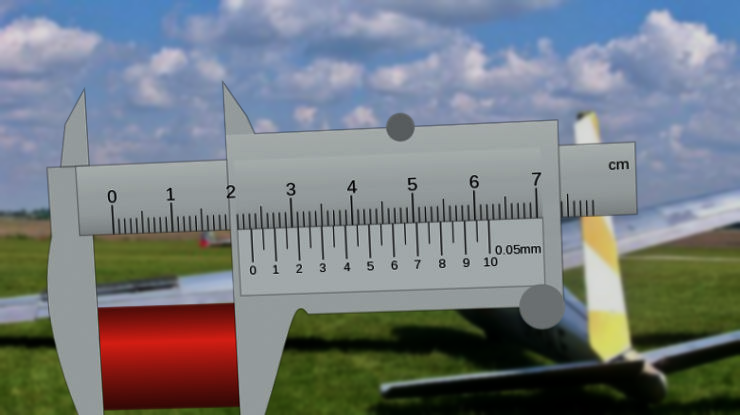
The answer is 23.2 mm
